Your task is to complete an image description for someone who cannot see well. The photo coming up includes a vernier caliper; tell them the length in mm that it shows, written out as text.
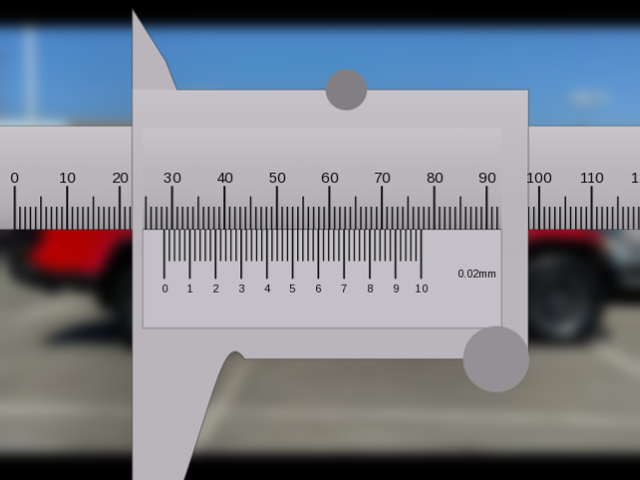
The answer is 28.5 mm
